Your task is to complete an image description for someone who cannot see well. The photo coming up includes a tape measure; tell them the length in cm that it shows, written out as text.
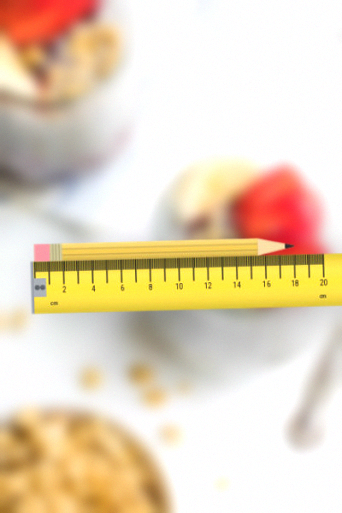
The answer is 18 cm
